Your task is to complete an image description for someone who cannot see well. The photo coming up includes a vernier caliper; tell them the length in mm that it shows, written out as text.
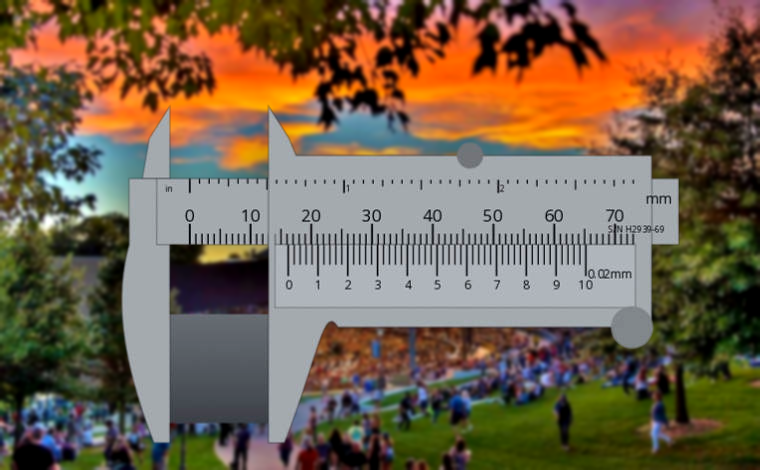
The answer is 16.2 mm
